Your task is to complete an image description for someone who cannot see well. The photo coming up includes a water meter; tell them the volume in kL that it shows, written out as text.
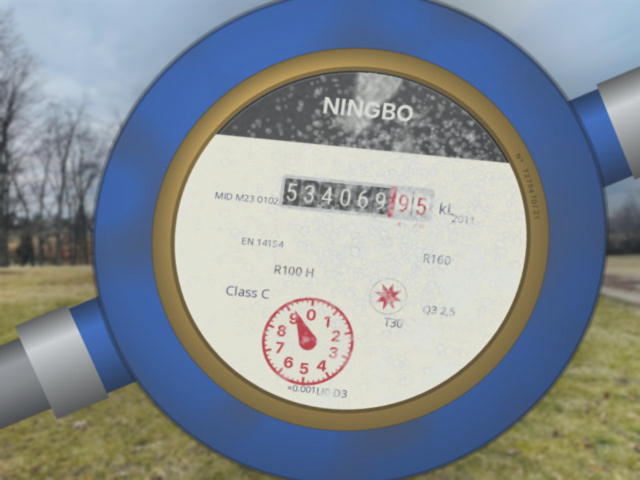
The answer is 534069.949 kL
